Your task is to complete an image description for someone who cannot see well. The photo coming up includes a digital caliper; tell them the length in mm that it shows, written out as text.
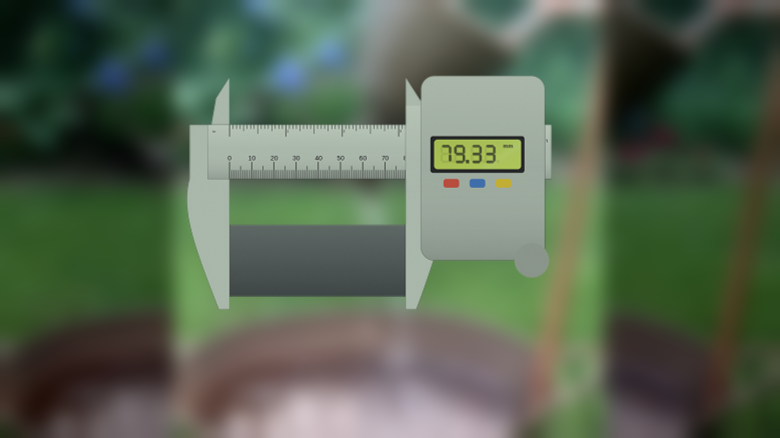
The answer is 79.33 mm
